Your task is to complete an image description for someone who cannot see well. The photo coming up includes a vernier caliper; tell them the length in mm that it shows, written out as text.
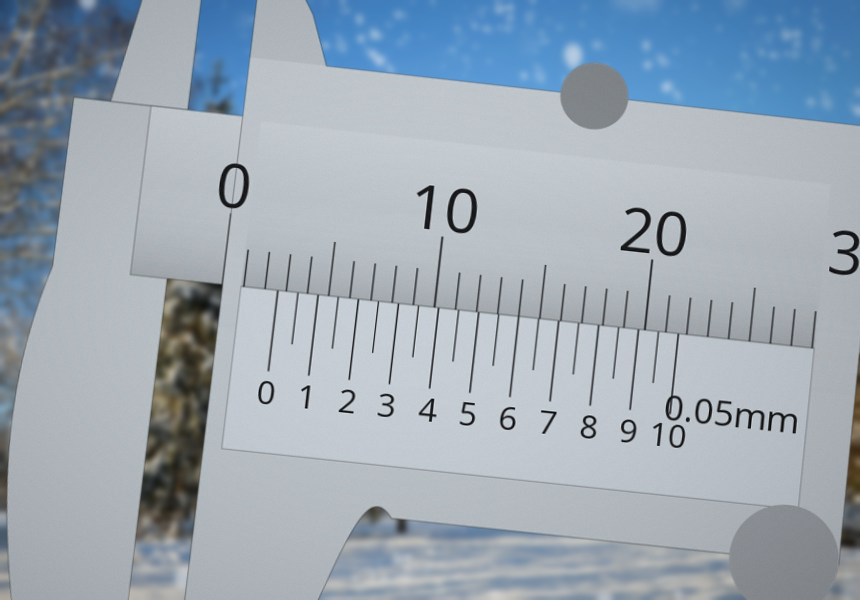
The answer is 2.6 mm
